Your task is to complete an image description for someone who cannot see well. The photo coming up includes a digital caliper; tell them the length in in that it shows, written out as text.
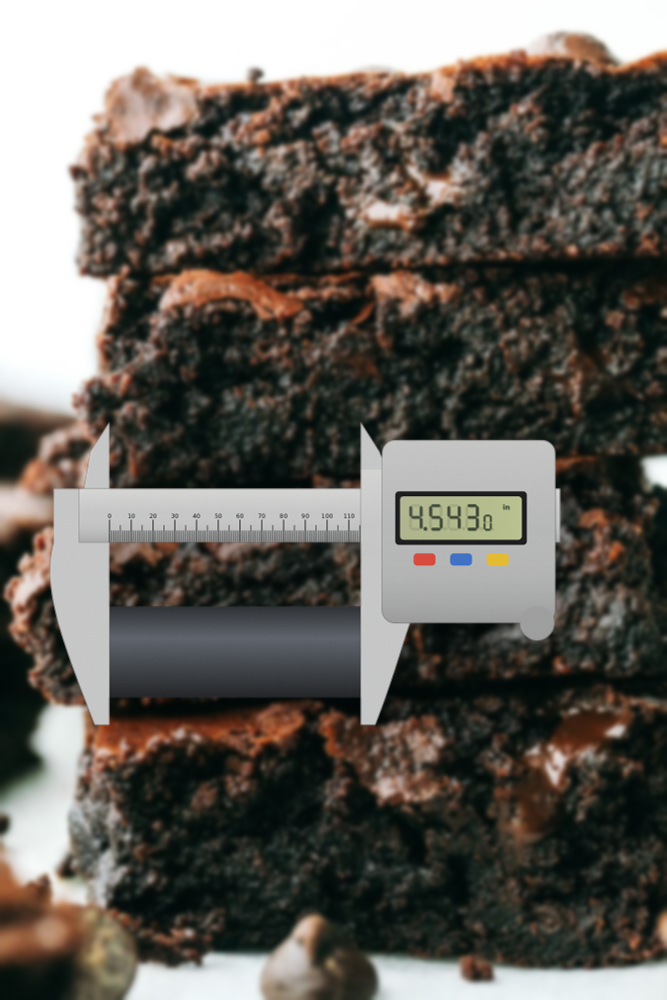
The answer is 4.5430 in
